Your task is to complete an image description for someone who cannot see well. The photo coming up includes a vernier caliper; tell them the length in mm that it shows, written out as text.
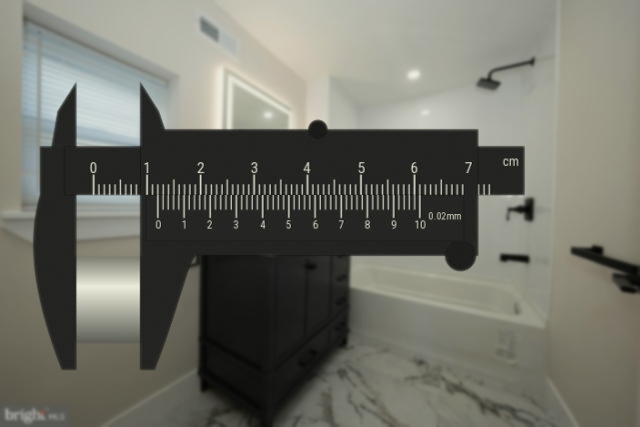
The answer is 12.0 mm
